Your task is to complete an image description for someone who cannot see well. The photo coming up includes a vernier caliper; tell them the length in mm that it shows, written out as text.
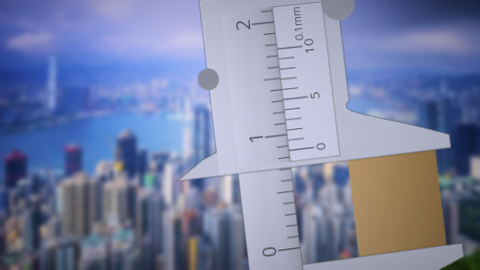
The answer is 8.6 mm
